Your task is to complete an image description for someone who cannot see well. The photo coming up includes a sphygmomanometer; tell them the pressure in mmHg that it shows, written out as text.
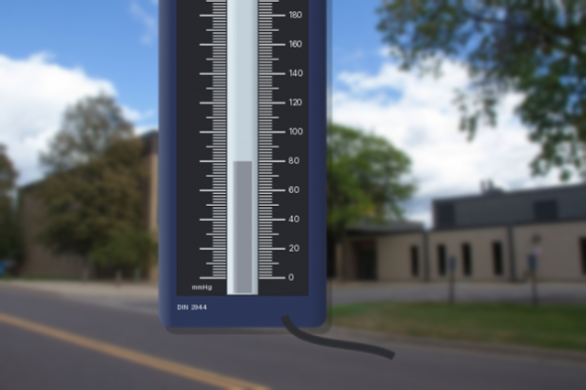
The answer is 80 mmHg
